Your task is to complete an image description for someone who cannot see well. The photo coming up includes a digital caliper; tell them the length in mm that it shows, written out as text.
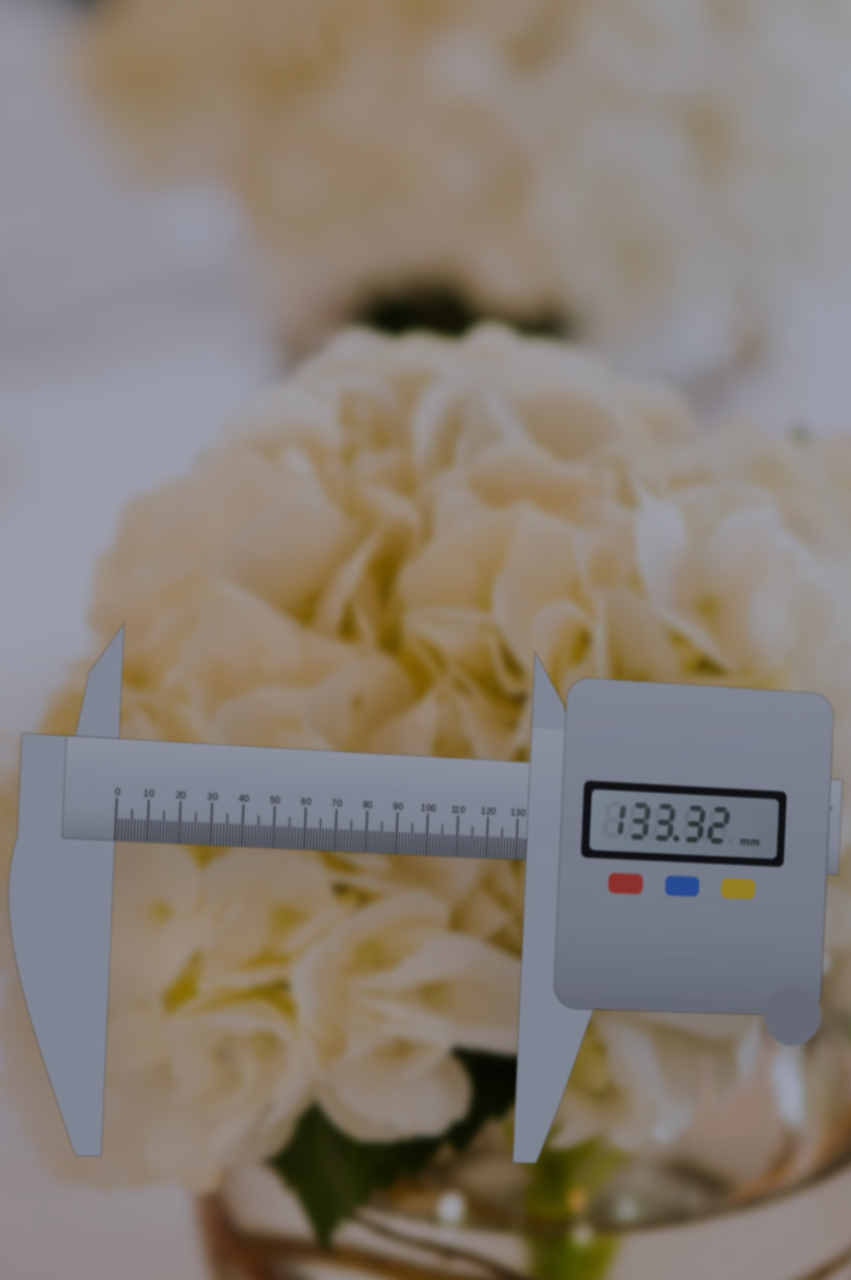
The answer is 133.32 mm
